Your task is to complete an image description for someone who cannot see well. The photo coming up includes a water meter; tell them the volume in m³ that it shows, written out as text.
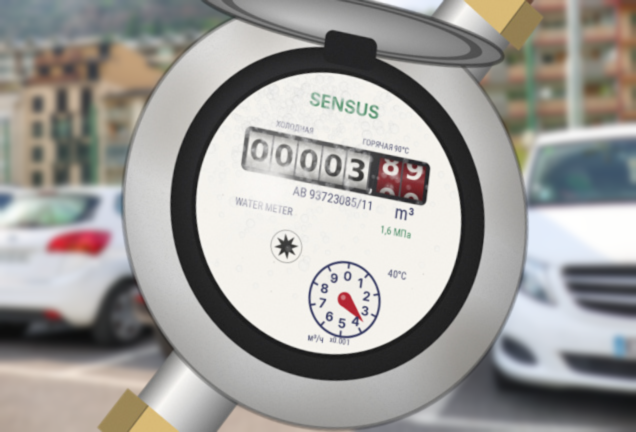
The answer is 3.893 m³
